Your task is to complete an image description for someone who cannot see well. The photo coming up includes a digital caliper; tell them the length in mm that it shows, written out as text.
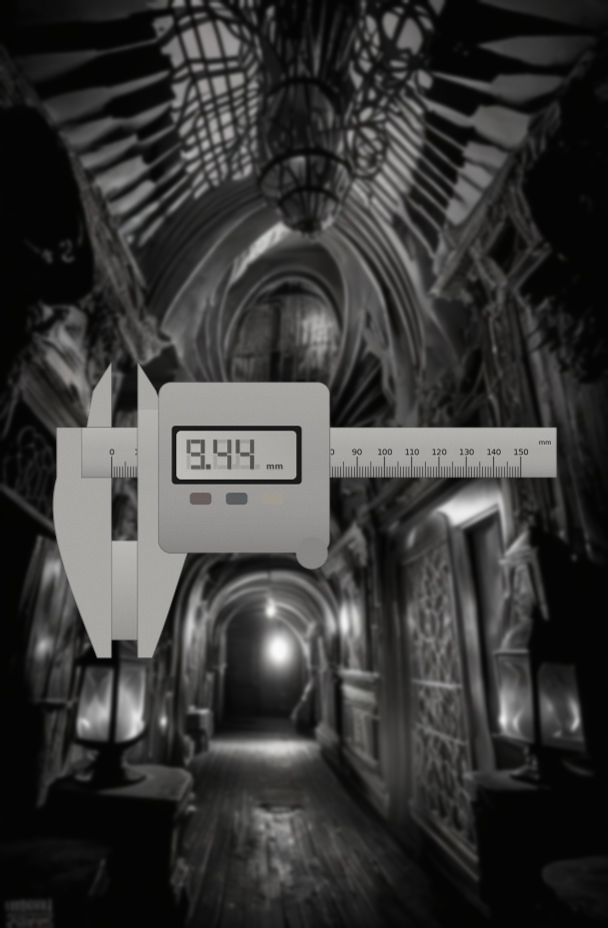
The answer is 9.44 mm
